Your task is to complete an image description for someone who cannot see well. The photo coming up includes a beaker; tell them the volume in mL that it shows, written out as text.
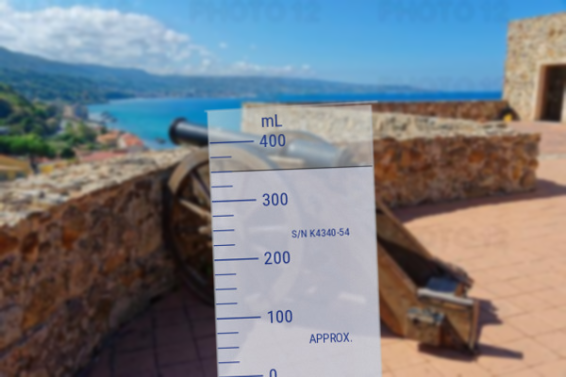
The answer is 350 mL
